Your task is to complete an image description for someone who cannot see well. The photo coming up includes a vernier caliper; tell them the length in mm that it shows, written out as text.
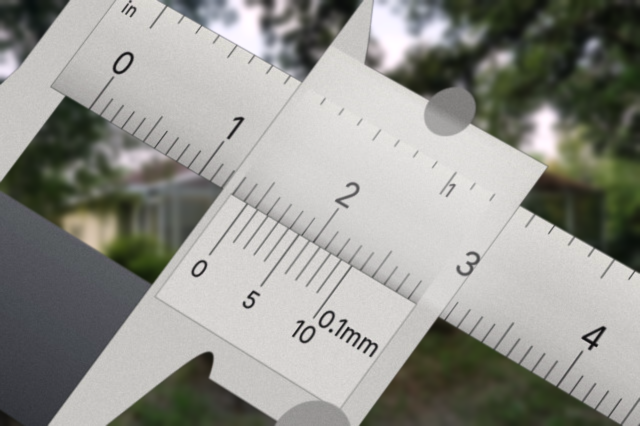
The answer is 14.3 mm
